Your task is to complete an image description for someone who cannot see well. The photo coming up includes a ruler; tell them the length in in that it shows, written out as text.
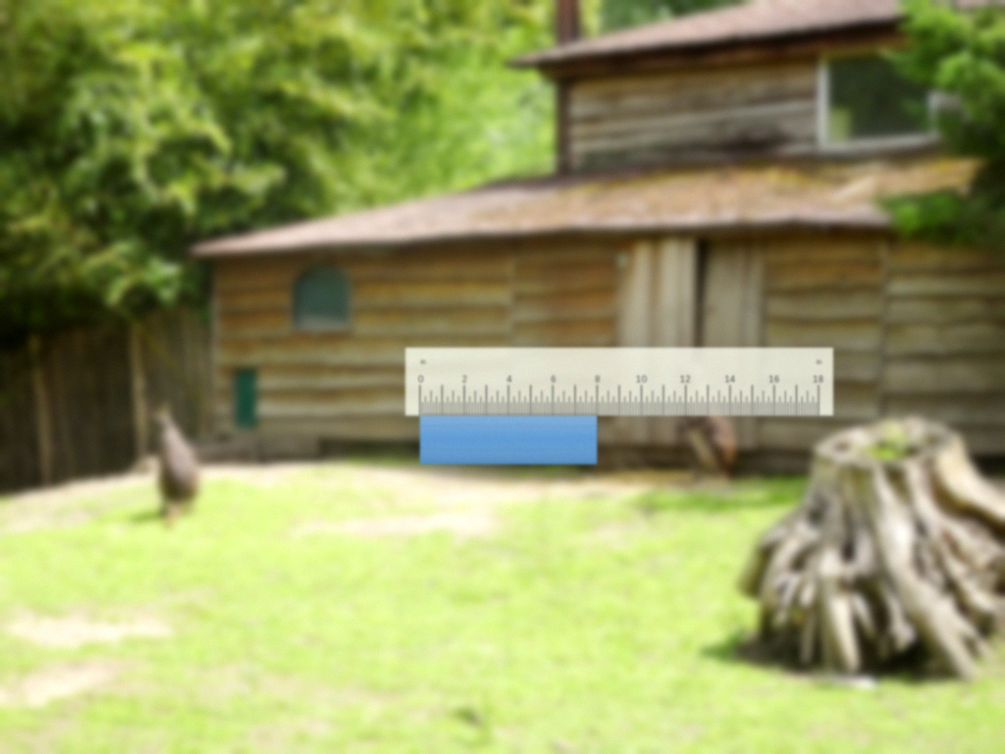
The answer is 8 in
